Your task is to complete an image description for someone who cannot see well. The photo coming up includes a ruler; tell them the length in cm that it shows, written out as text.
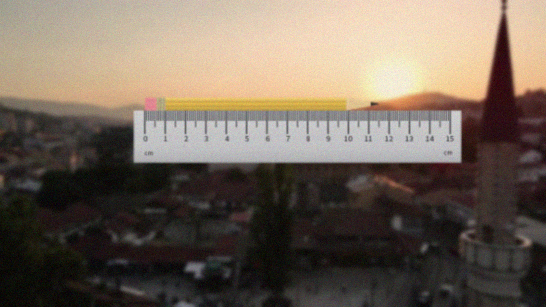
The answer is 11.5 cm
